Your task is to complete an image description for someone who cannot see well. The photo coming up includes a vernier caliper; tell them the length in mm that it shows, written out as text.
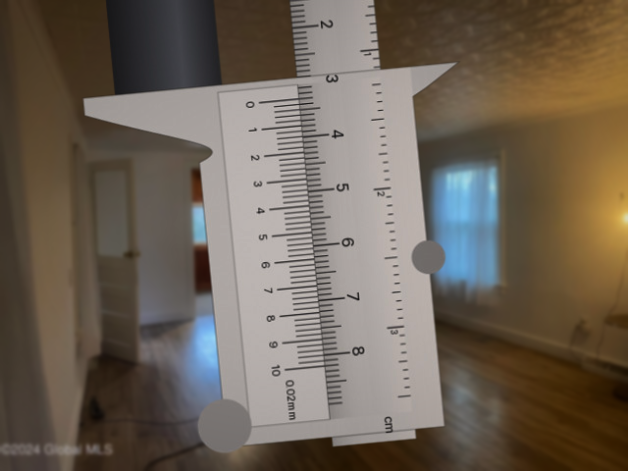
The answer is 33.0 mm
